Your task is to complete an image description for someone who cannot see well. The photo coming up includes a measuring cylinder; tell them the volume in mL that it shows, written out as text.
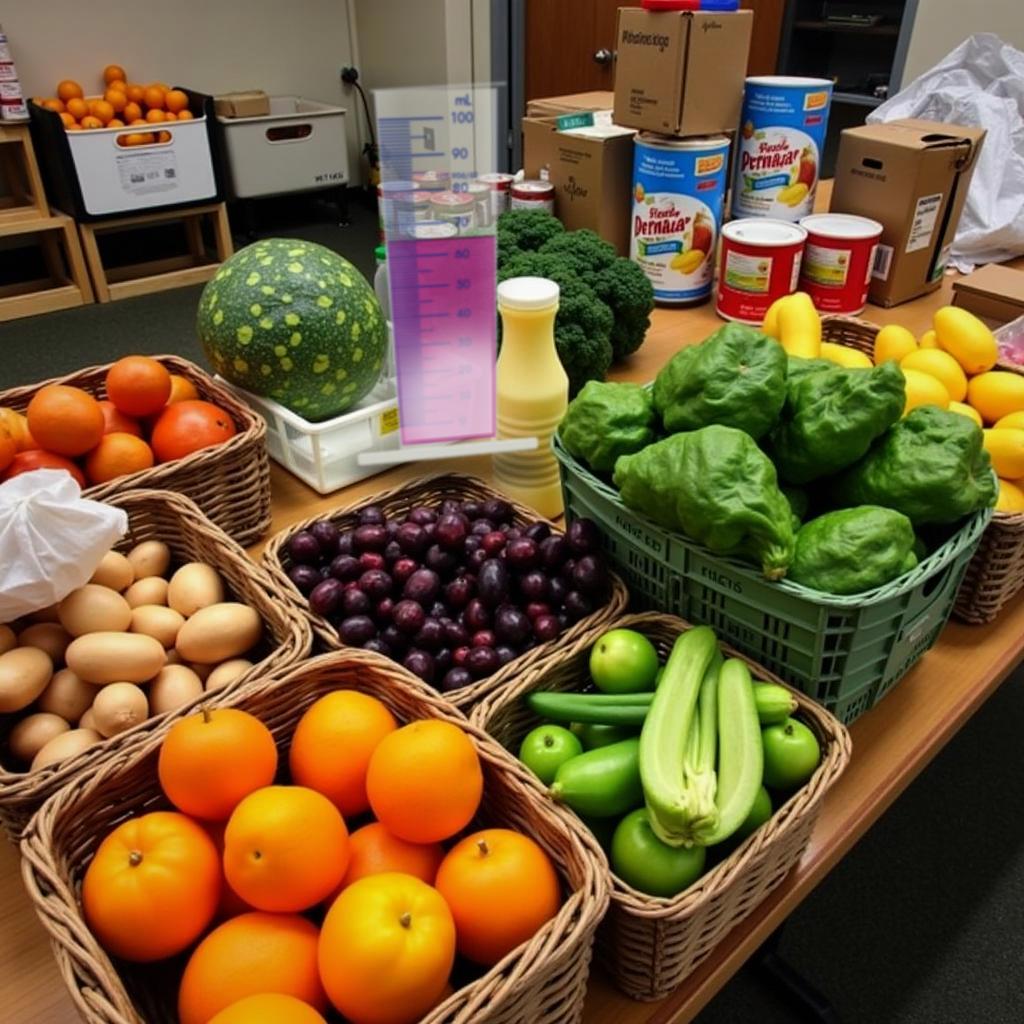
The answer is 65 mL
